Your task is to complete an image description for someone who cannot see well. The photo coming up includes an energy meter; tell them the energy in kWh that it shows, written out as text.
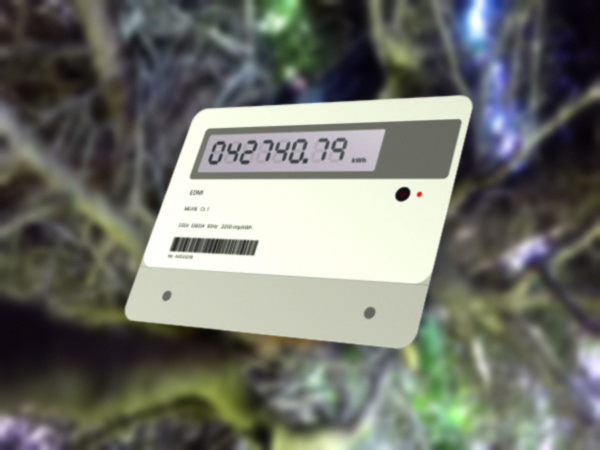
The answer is 42740.79 kWh
